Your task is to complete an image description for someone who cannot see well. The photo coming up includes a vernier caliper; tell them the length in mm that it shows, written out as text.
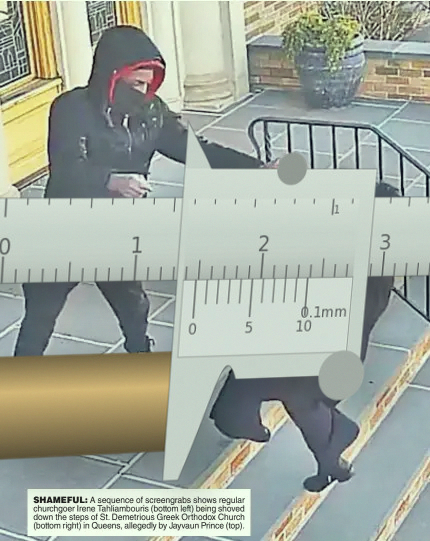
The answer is 14.8 mm
